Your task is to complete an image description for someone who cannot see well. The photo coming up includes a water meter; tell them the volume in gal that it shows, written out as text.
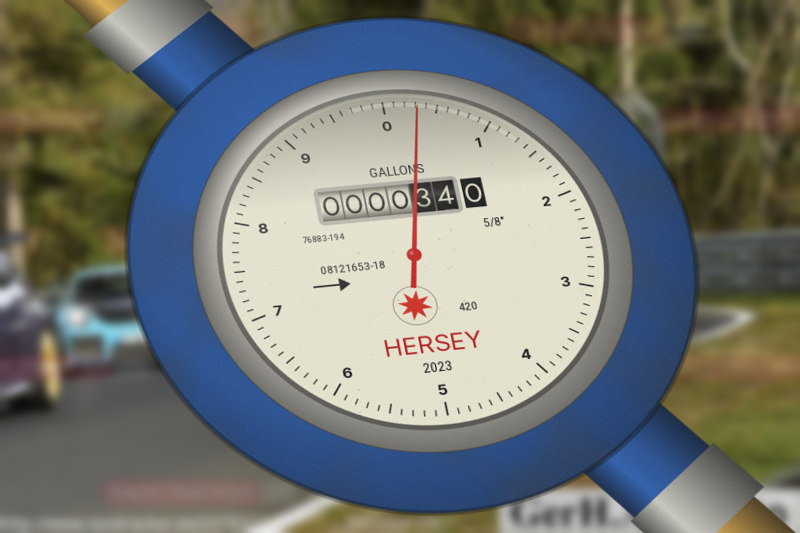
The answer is 340.3 gal
